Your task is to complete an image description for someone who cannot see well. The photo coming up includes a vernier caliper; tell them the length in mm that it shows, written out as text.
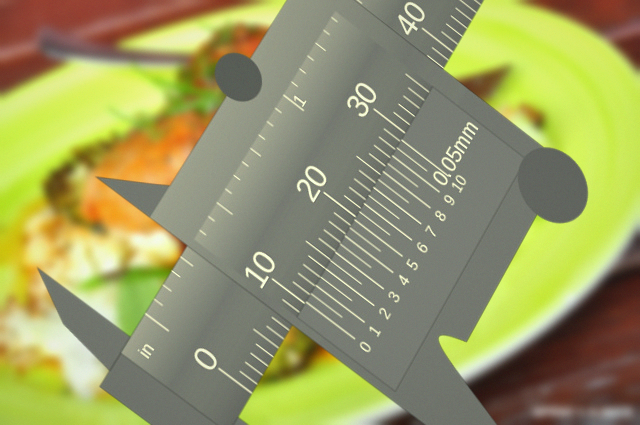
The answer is 10.2 mm
